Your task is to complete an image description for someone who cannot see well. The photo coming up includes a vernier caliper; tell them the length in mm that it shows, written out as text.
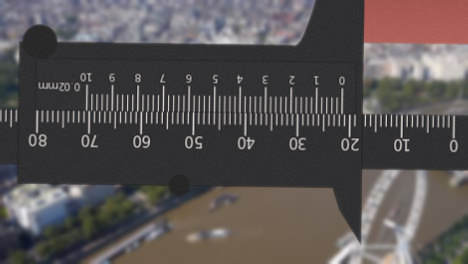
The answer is 21.5 mm
